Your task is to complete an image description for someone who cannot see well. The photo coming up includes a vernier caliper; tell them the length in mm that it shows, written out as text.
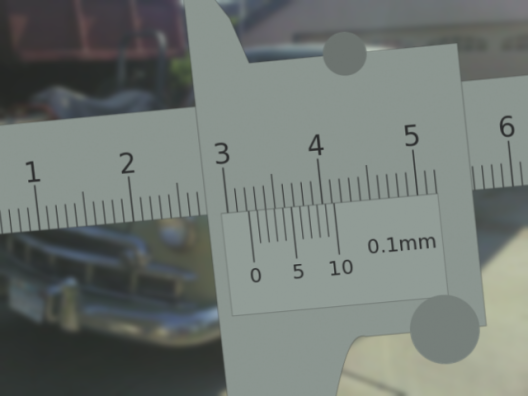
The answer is 32.2 mm
